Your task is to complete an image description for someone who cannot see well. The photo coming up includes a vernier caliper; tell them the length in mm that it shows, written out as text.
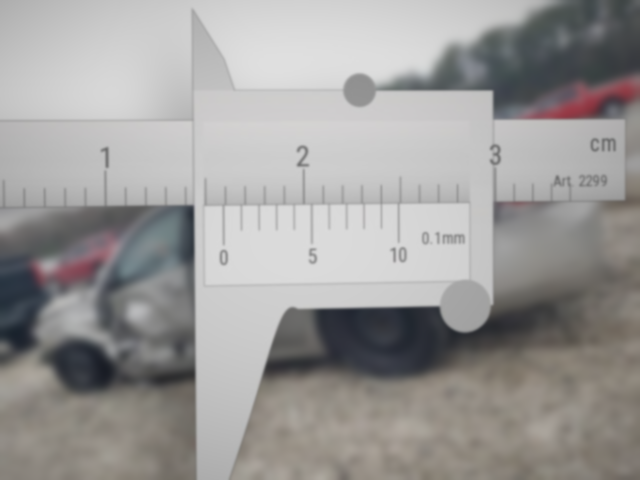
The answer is 15.9 mm
